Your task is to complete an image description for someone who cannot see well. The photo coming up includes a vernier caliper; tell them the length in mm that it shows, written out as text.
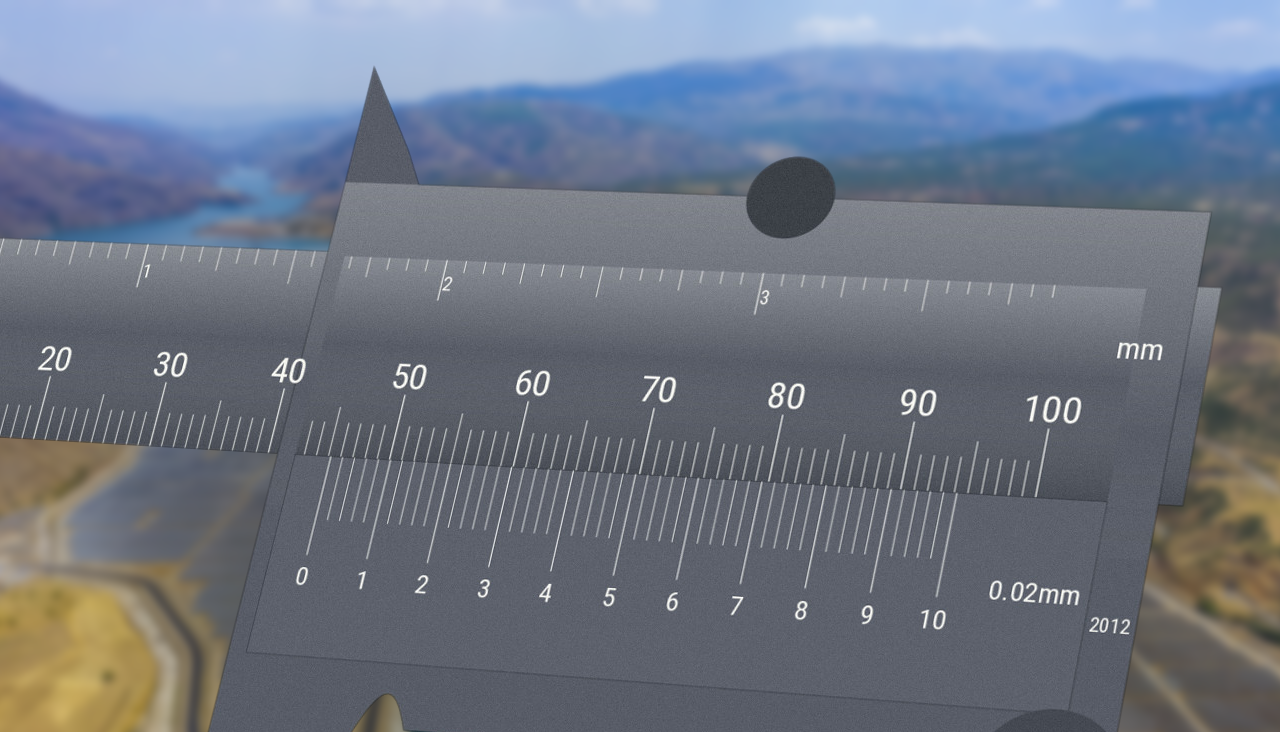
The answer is 45.2 mm
